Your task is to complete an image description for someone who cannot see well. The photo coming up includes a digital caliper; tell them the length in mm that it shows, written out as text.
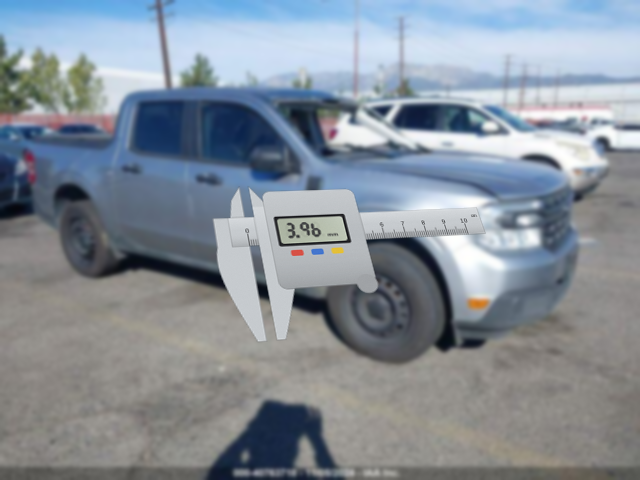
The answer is 3.96 mm
